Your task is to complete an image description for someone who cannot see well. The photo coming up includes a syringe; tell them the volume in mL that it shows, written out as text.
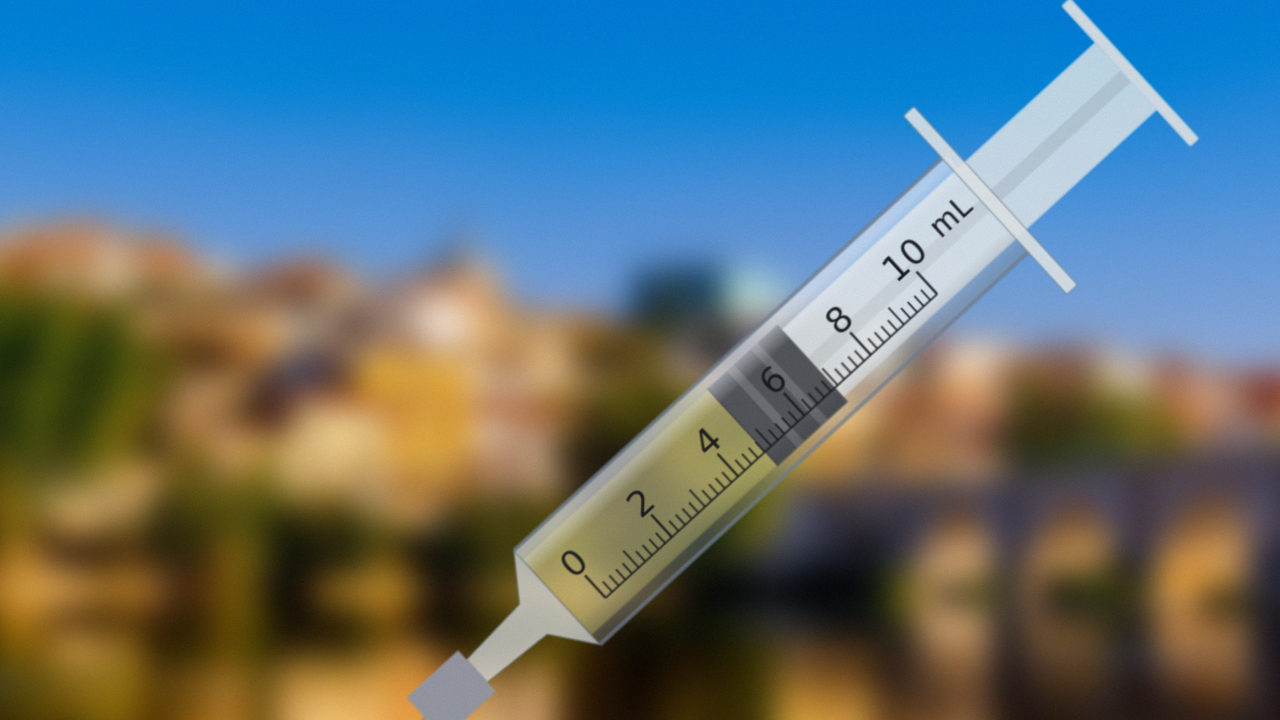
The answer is 4.8 mL
